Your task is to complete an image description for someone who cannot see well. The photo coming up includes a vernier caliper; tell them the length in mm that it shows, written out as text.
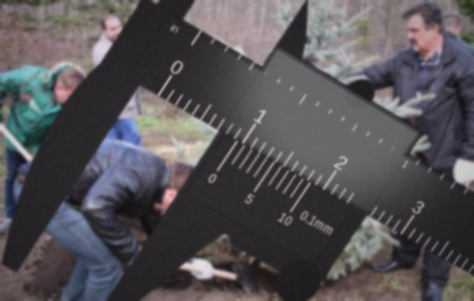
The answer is 9.4 mm
